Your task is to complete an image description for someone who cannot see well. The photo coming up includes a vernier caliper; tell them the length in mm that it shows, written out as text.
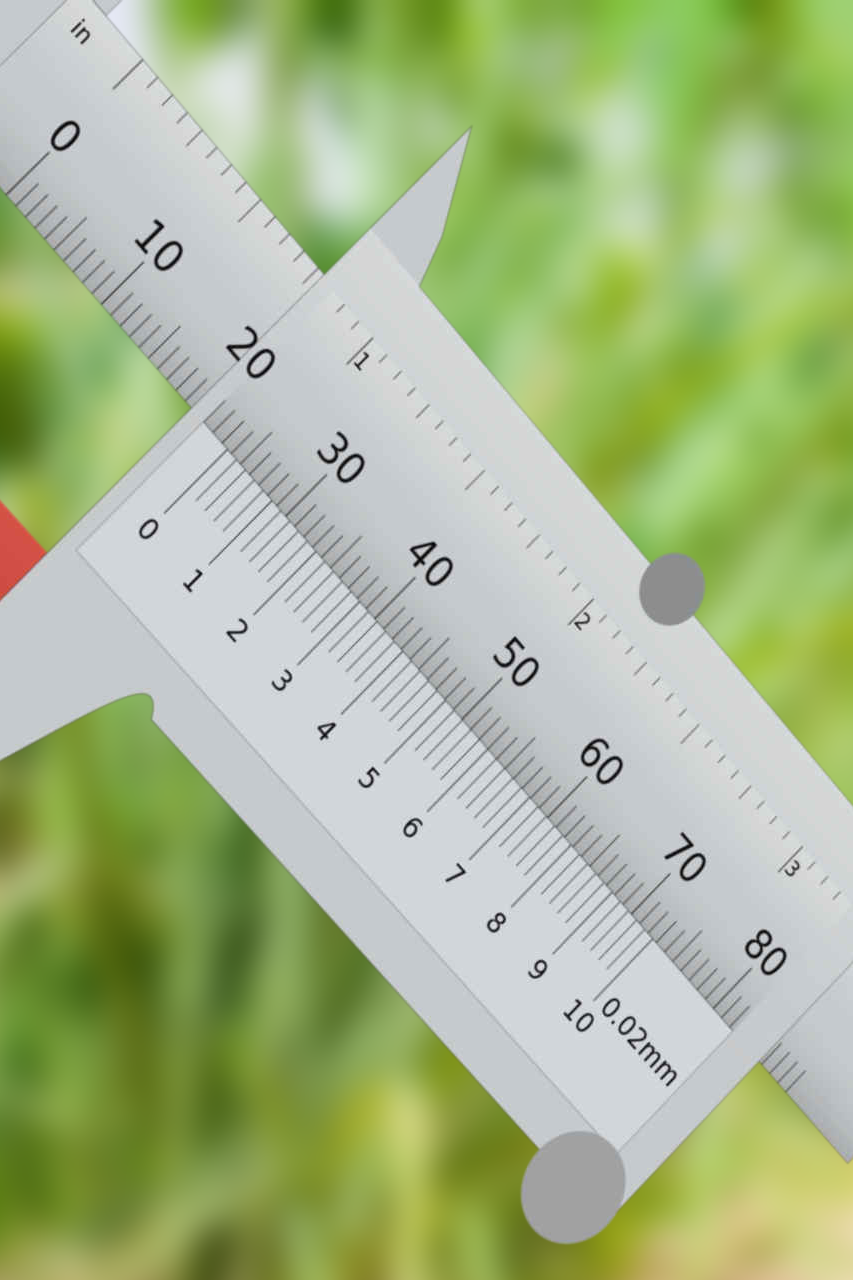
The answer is 23.6 mm
